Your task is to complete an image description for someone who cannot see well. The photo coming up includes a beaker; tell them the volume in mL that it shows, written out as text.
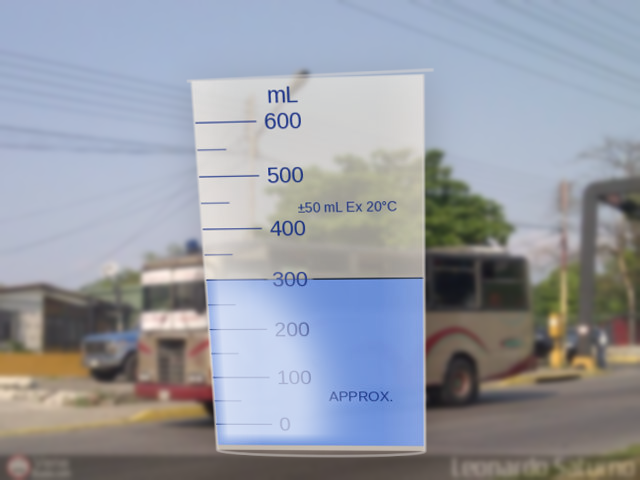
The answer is 300 mL
